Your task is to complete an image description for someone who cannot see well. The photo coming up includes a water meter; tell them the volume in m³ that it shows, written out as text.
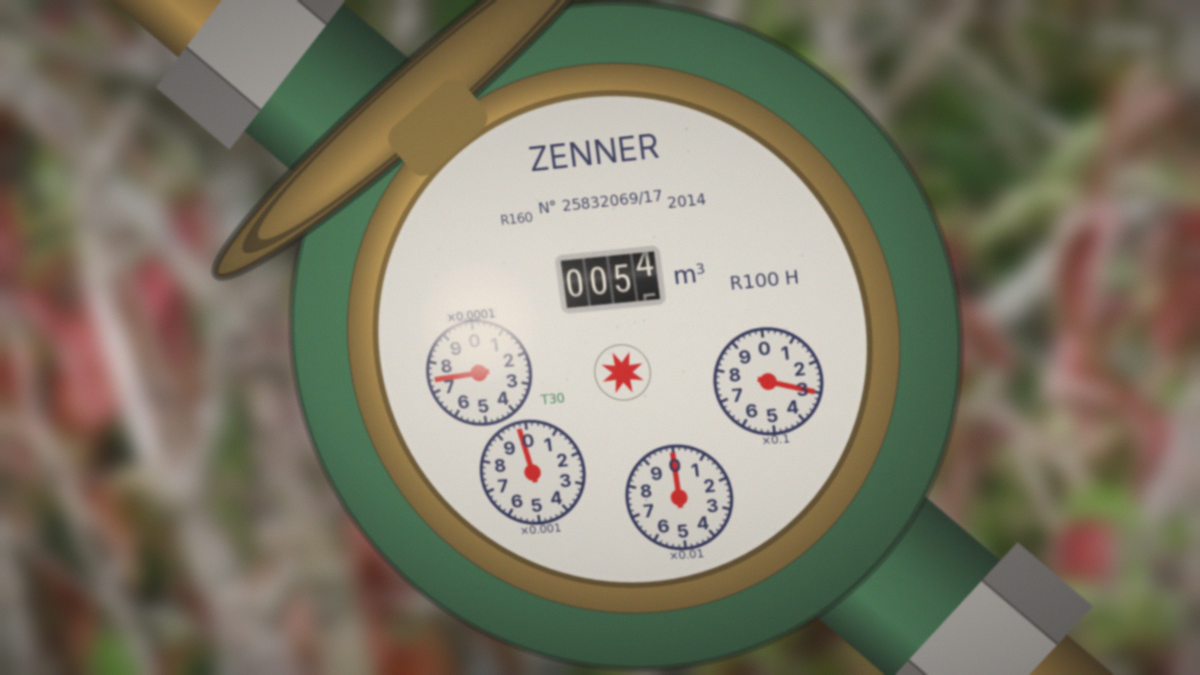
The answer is 54.2997 m³
